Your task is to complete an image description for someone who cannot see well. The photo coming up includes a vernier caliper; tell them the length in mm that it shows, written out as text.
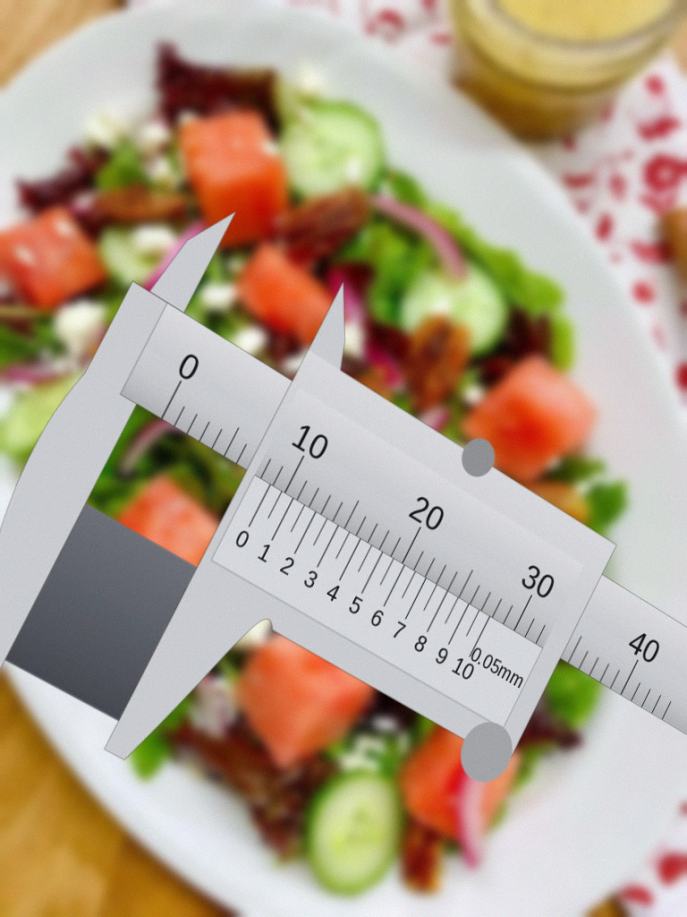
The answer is 8.8 mm
